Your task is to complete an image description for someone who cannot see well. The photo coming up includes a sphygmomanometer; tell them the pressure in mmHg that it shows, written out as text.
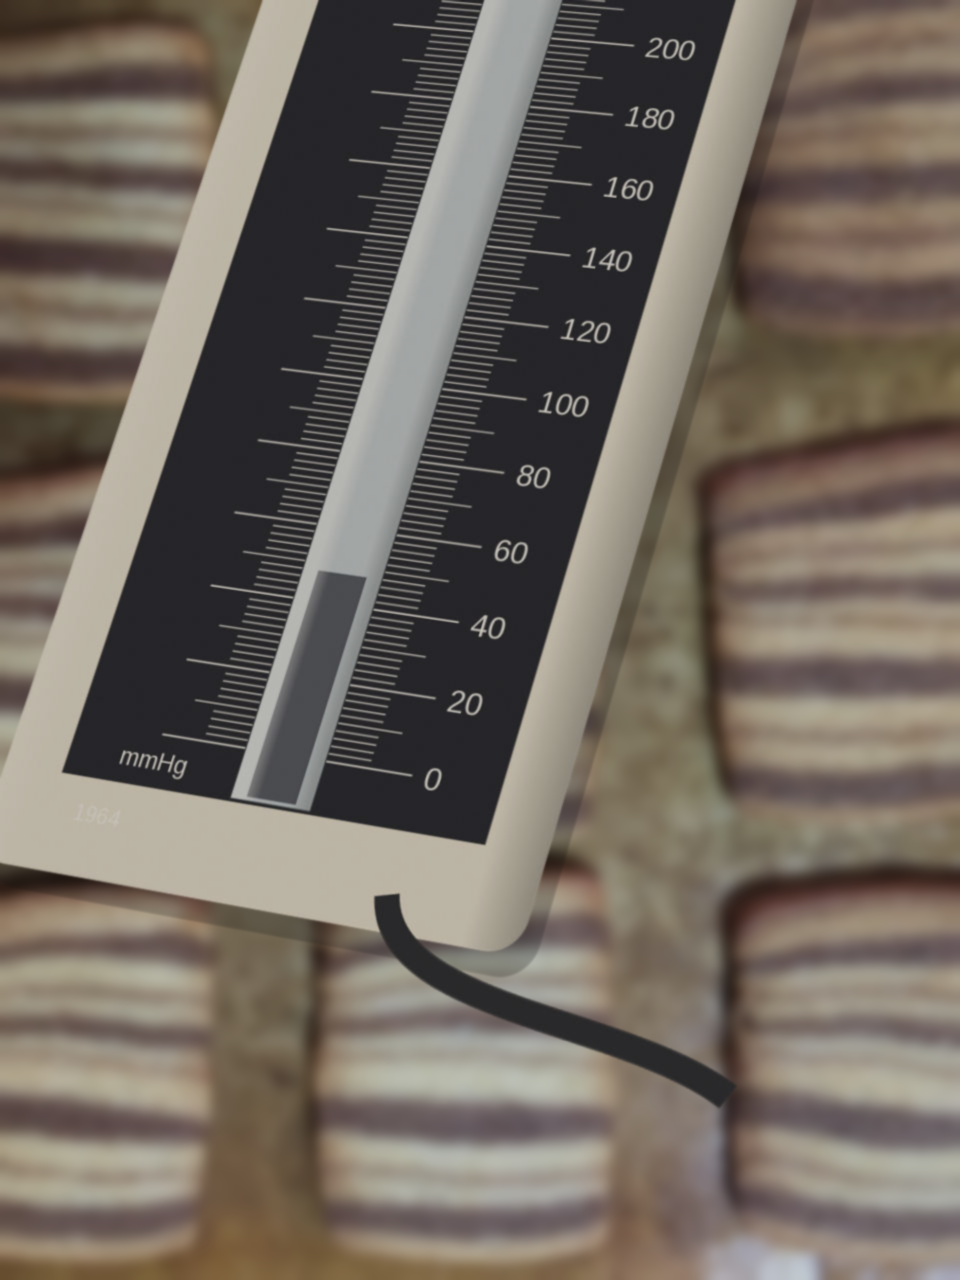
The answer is 48 mmHg
